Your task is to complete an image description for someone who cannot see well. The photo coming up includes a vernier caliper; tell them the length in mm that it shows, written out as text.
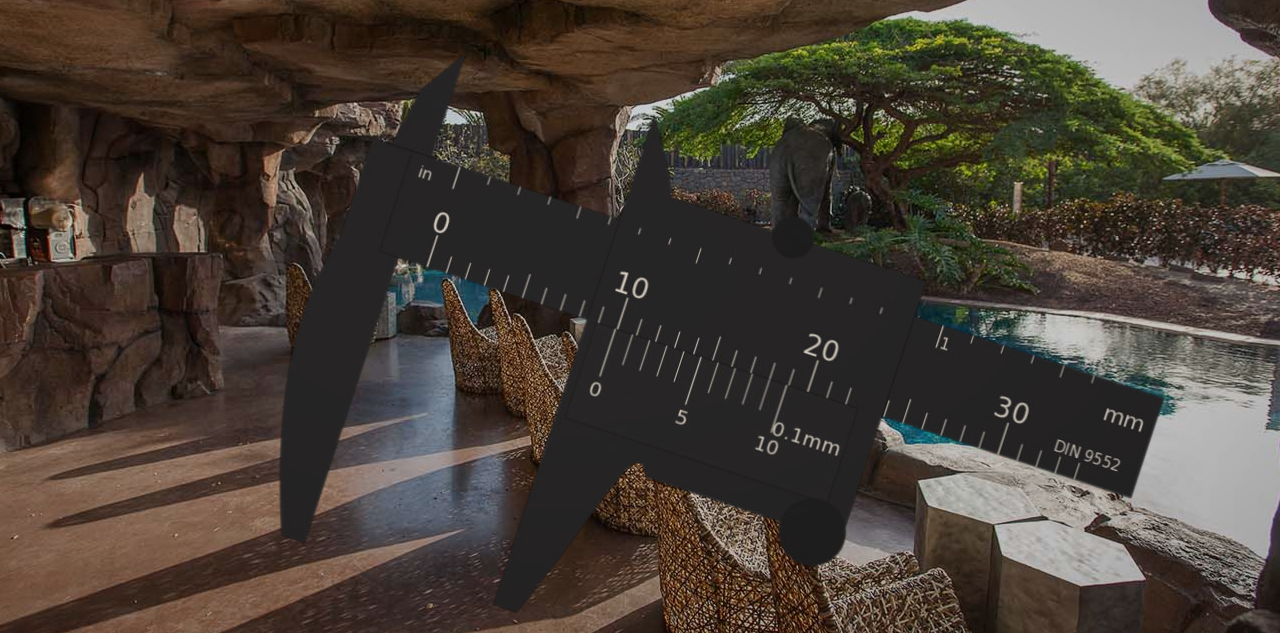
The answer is 9.9 mm
